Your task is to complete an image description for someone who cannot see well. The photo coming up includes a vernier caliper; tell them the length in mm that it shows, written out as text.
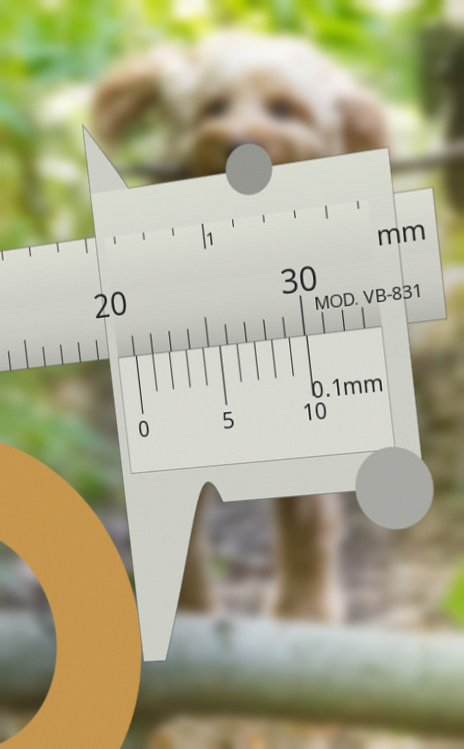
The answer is 21.1 mm
